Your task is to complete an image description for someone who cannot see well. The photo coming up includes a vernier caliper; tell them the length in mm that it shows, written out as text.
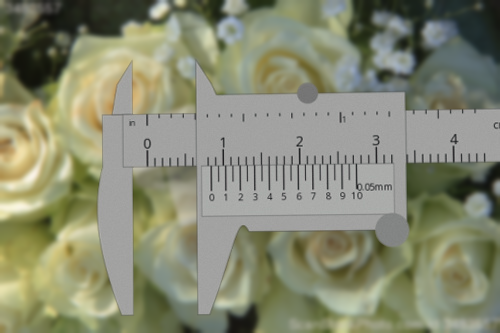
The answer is 8.4 mm
